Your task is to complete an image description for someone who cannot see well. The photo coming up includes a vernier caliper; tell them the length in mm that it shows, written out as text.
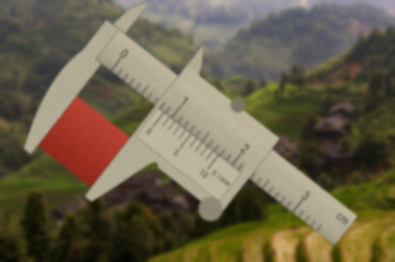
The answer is 8.8 mm
